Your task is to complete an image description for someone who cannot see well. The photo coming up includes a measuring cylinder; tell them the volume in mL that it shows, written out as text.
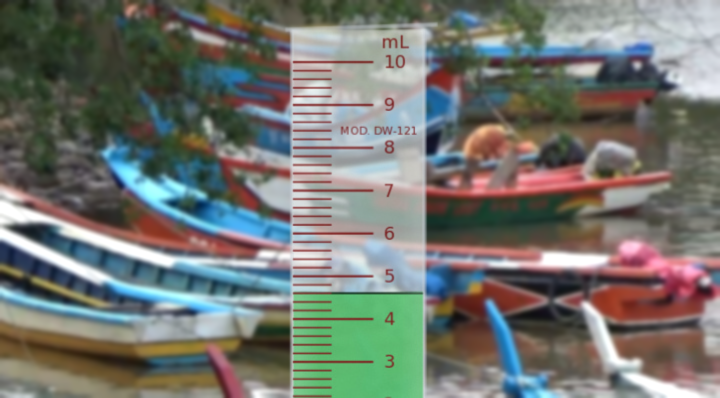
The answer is 4.6 mL
